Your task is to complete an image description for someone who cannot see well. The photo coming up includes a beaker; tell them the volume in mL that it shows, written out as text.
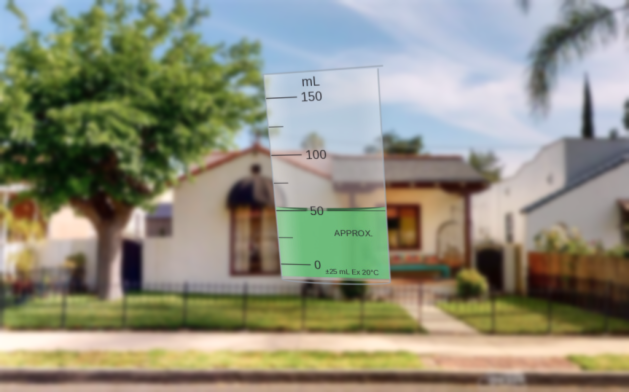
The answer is 50 mL
